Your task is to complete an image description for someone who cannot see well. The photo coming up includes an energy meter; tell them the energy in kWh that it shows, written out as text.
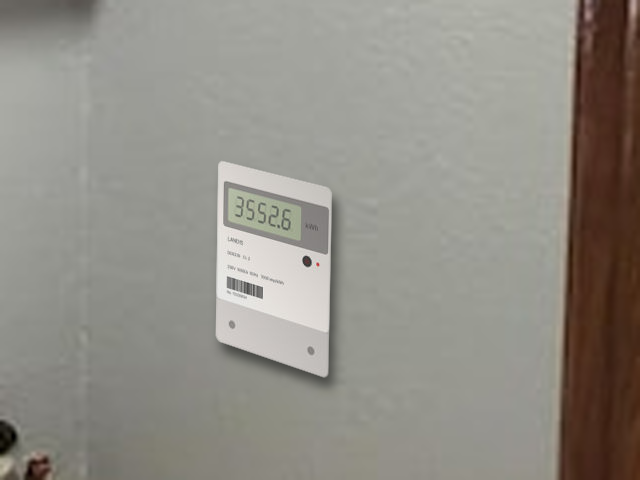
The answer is 3552.6 kWh
